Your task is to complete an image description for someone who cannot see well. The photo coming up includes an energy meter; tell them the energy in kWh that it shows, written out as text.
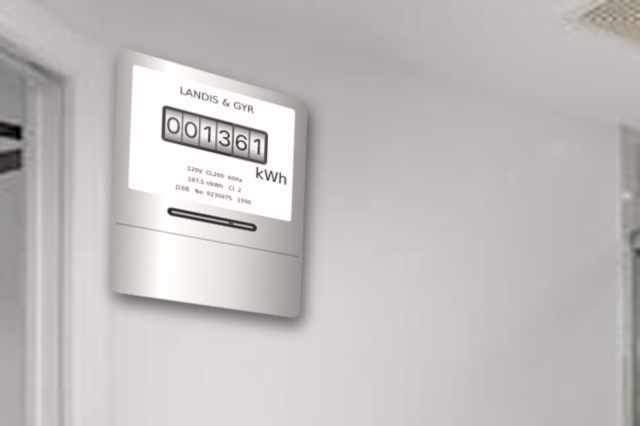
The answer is 13.61 kWh
